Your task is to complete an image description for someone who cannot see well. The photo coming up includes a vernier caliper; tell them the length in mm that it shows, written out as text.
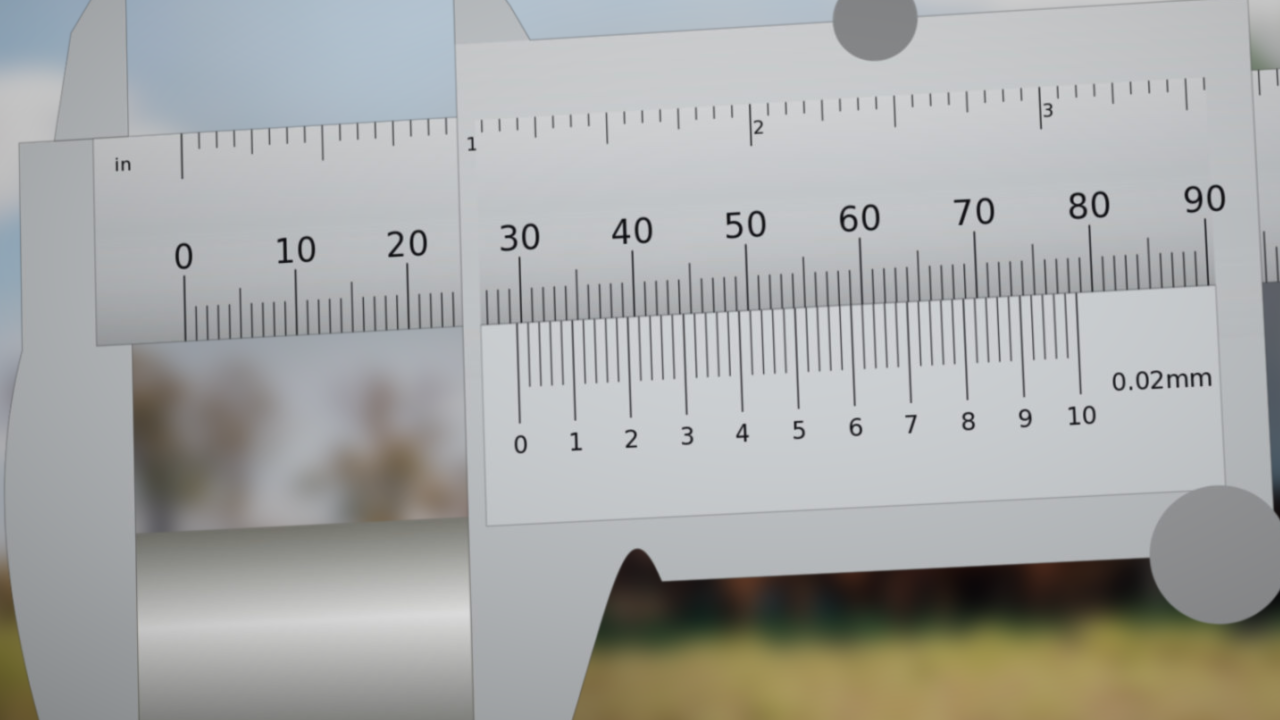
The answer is 29.6 mm
